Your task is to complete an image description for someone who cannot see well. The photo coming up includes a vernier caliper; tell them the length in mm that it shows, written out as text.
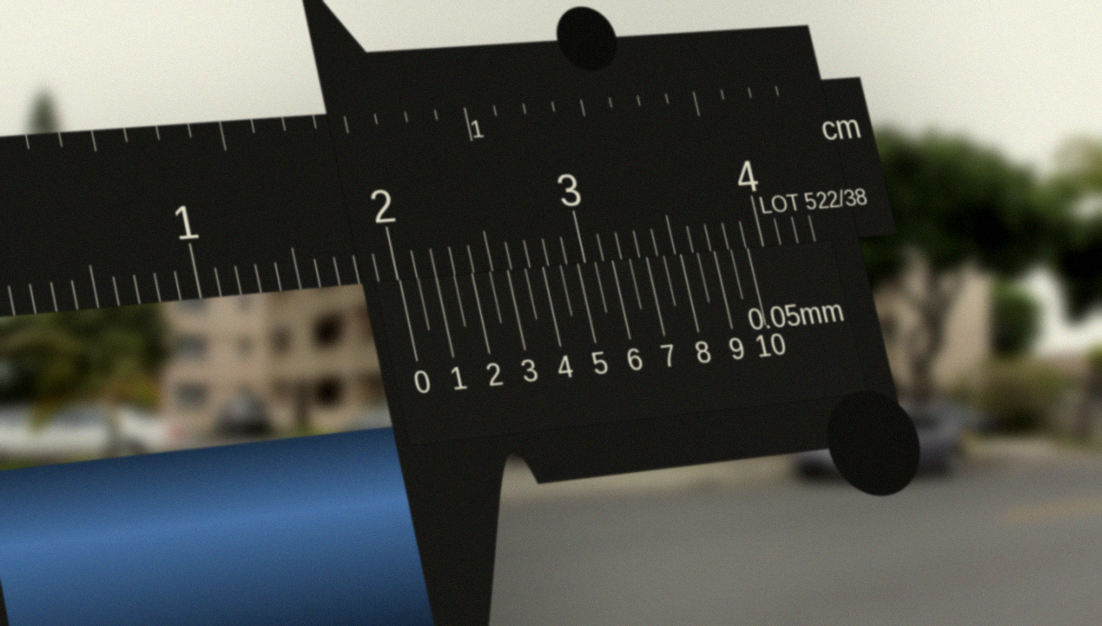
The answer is 20.1 mm
